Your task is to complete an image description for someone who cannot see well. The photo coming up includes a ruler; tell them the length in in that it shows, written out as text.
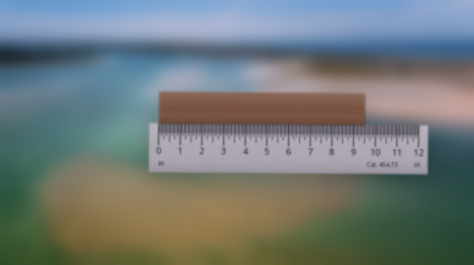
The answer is 9.5 in
